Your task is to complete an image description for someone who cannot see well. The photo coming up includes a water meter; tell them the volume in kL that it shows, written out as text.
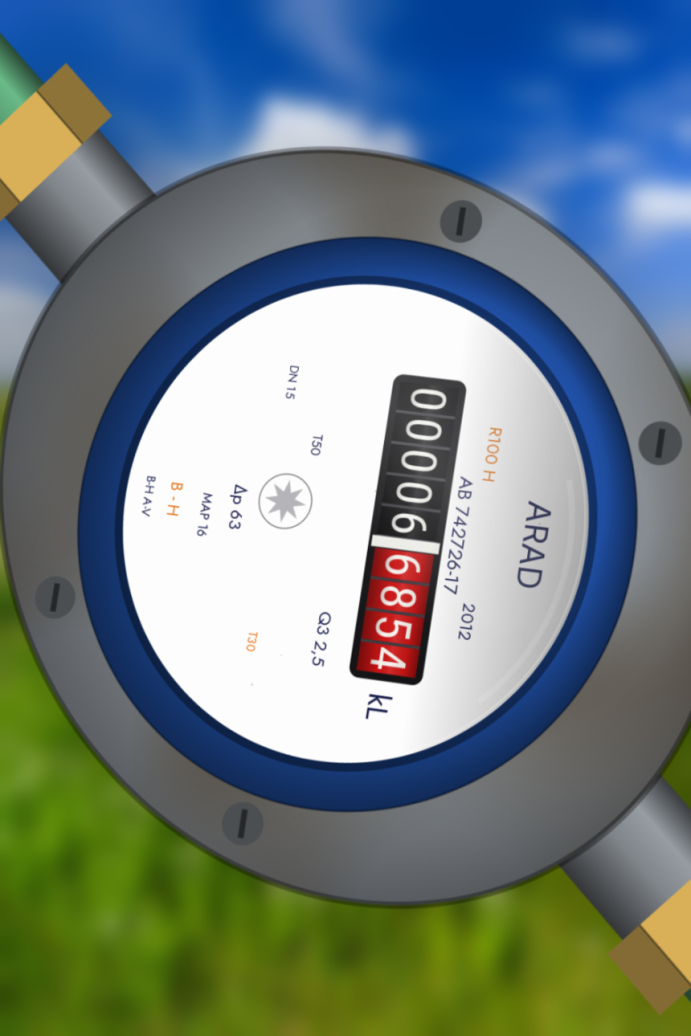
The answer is 6.6854 kL
